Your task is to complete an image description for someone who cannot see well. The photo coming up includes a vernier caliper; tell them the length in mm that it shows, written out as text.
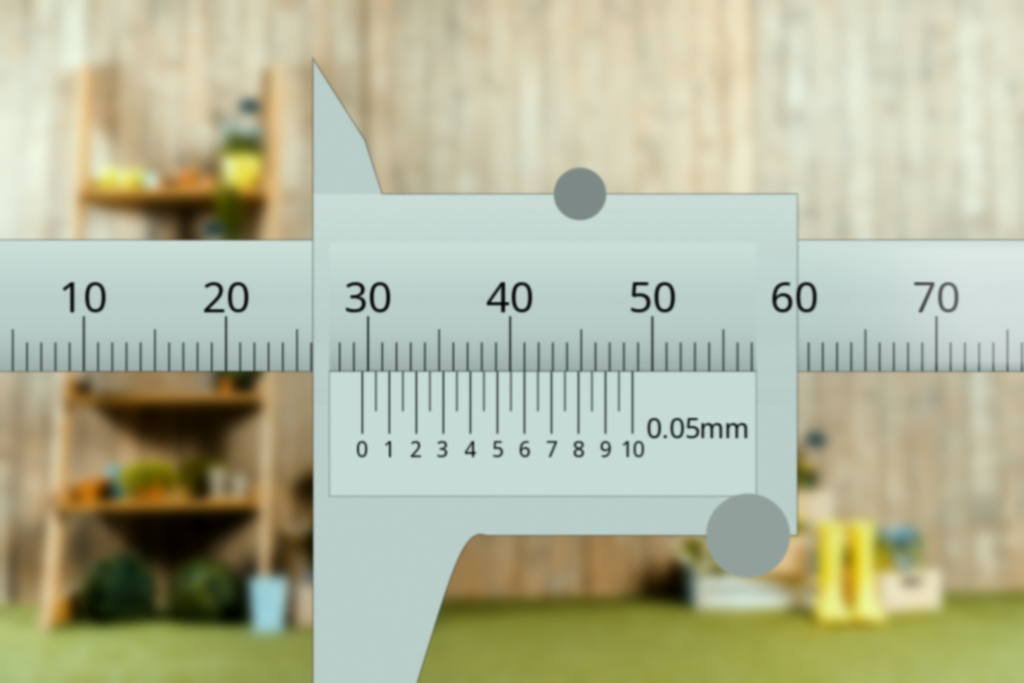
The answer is 29.6 mm
